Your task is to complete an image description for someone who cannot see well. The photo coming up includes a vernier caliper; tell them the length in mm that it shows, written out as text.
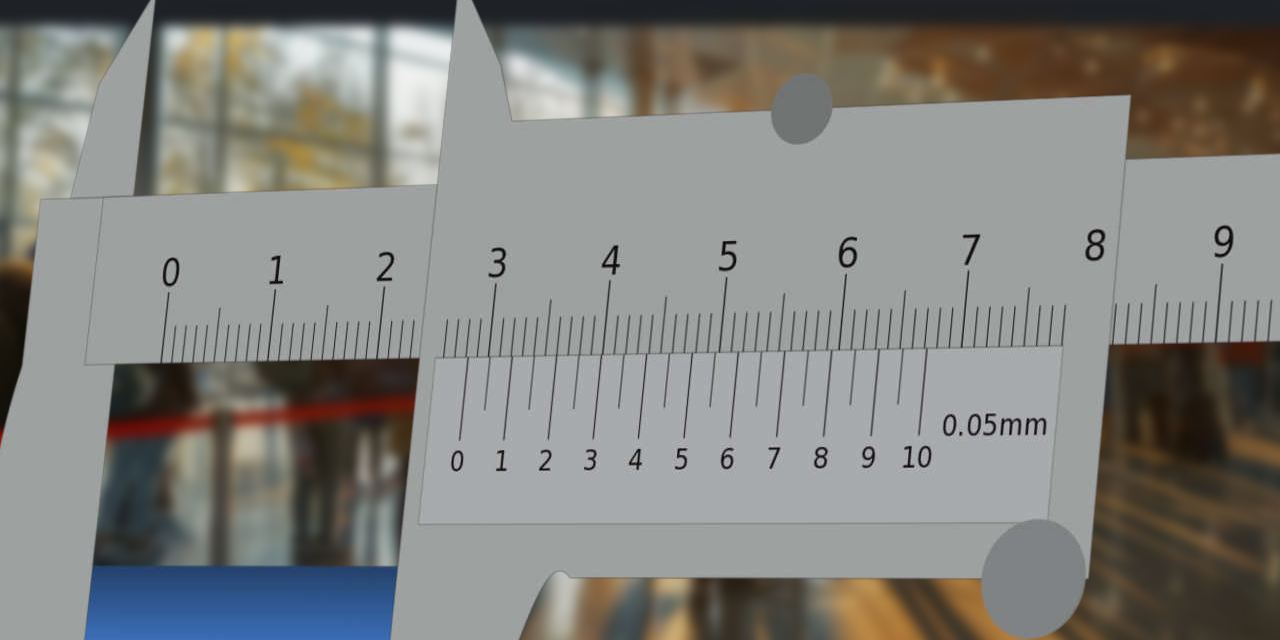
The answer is 28.2 mm
